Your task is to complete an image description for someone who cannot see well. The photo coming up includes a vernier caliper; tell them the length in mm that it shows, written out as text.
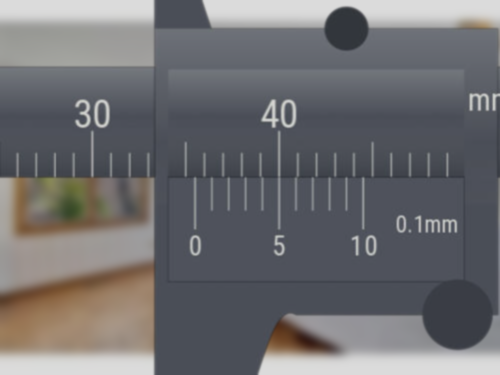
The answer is 35.5 mm
